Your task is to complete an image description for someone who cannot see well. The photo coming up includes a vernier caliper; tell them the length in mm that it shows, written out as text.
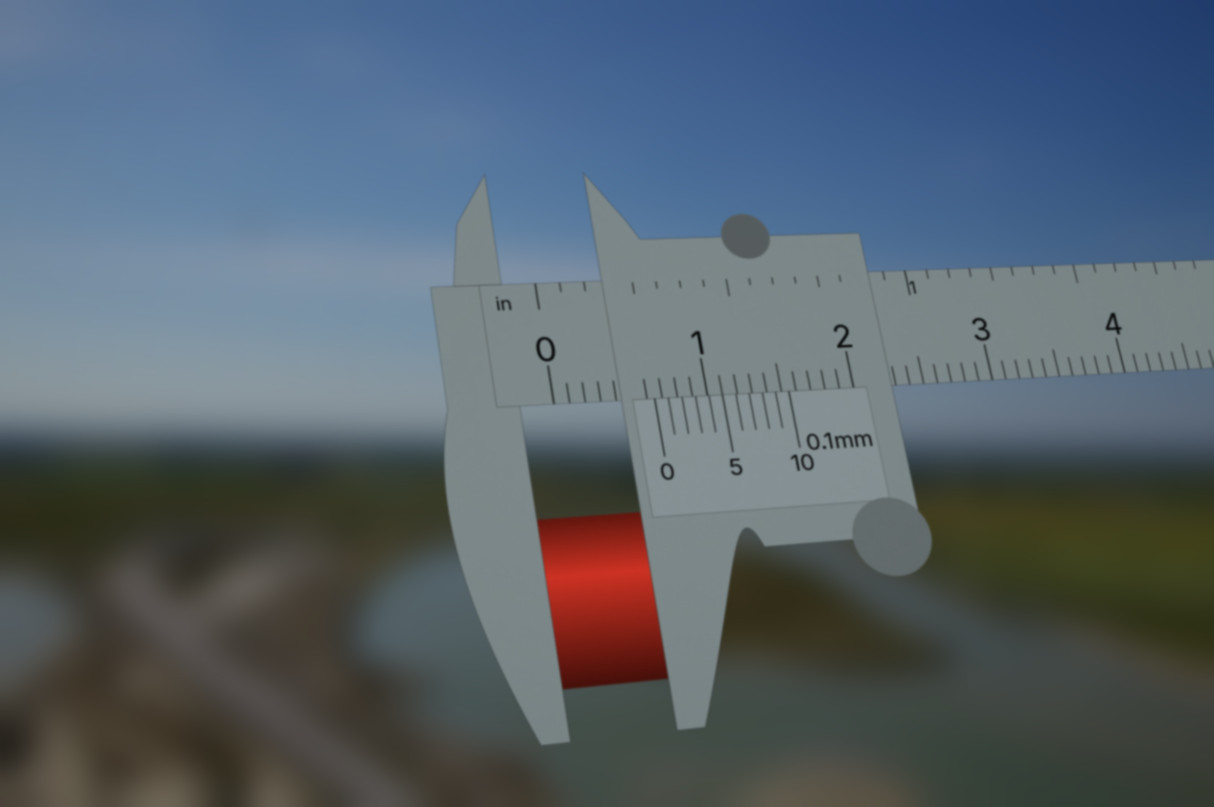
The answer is 6.5 mm
